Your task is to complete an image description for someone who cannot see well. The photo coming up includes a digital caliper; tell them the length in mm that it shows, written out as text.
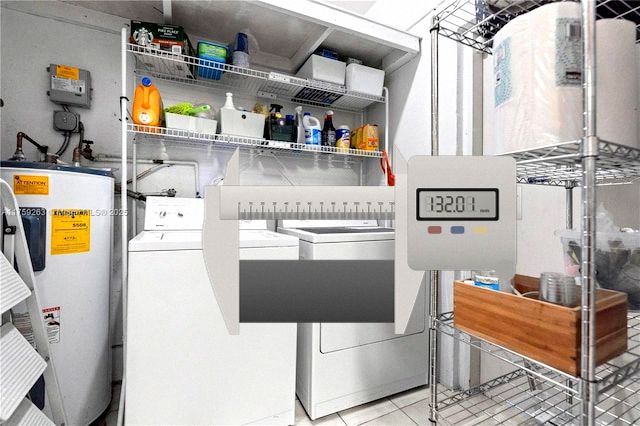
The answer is 132.01 mm
